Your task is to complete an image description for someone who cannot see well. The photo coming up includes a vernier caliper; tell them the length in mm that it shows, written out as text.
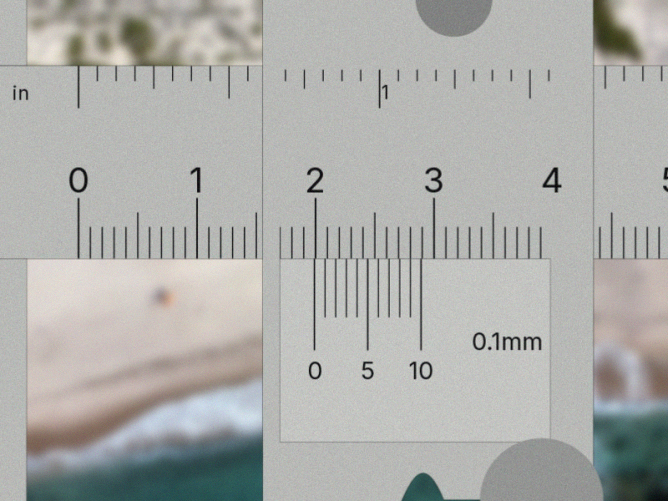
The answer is 19.9 mm
